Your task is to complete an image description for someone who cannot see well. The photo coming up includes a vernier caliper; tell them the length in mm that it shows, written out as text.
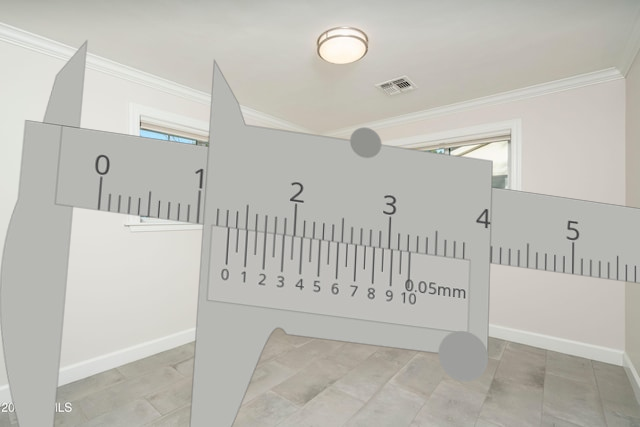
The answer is 13.2 mm
